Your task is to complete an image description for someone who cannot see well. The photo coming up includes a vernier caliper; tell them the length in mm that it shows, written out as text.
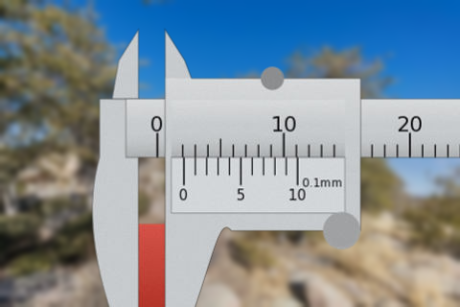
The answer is 2.1 mm
